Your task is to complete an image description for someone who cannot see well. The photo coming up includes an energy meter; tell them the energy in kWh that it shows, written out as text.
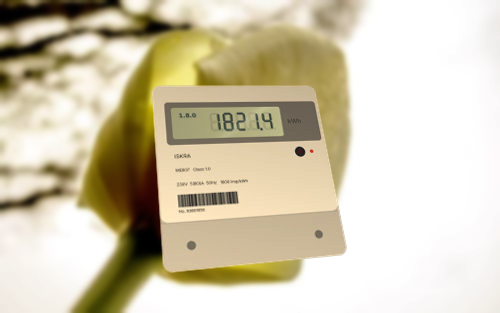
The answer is 1821.4 kWh
